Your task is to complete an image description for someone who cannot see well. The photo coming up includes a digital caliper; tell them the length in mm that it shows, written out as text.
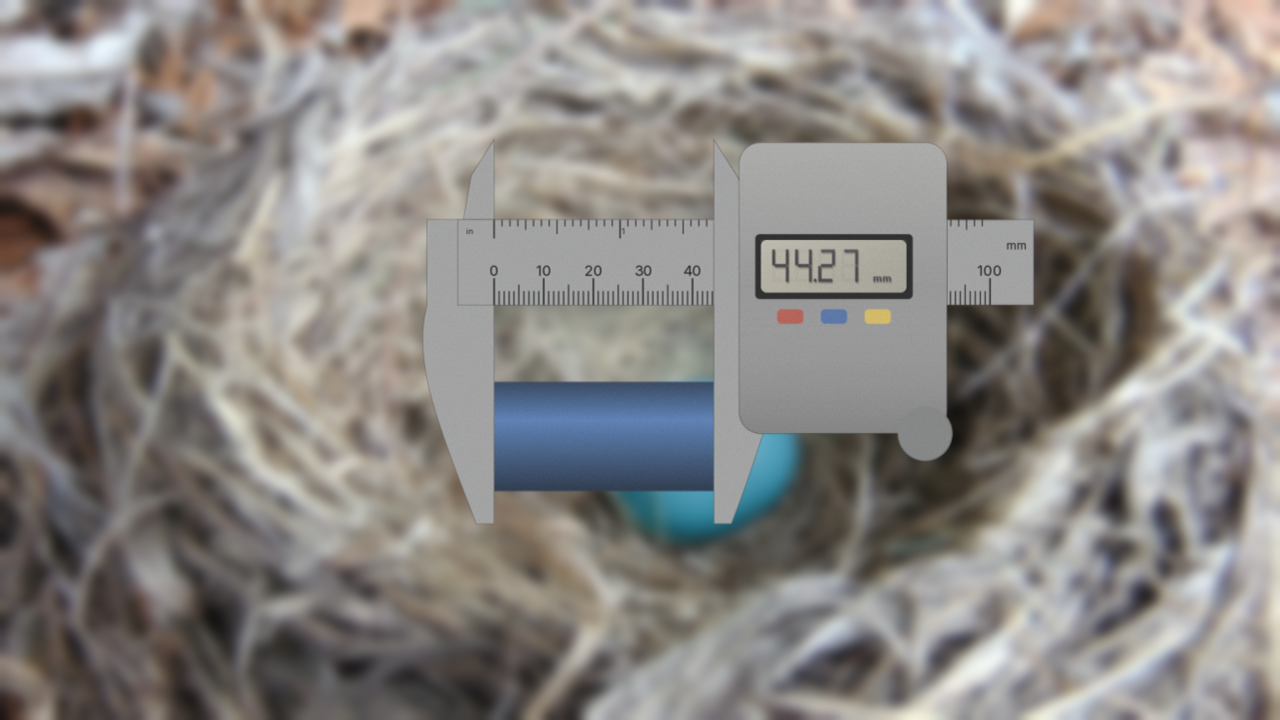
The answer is 44.27 mm
